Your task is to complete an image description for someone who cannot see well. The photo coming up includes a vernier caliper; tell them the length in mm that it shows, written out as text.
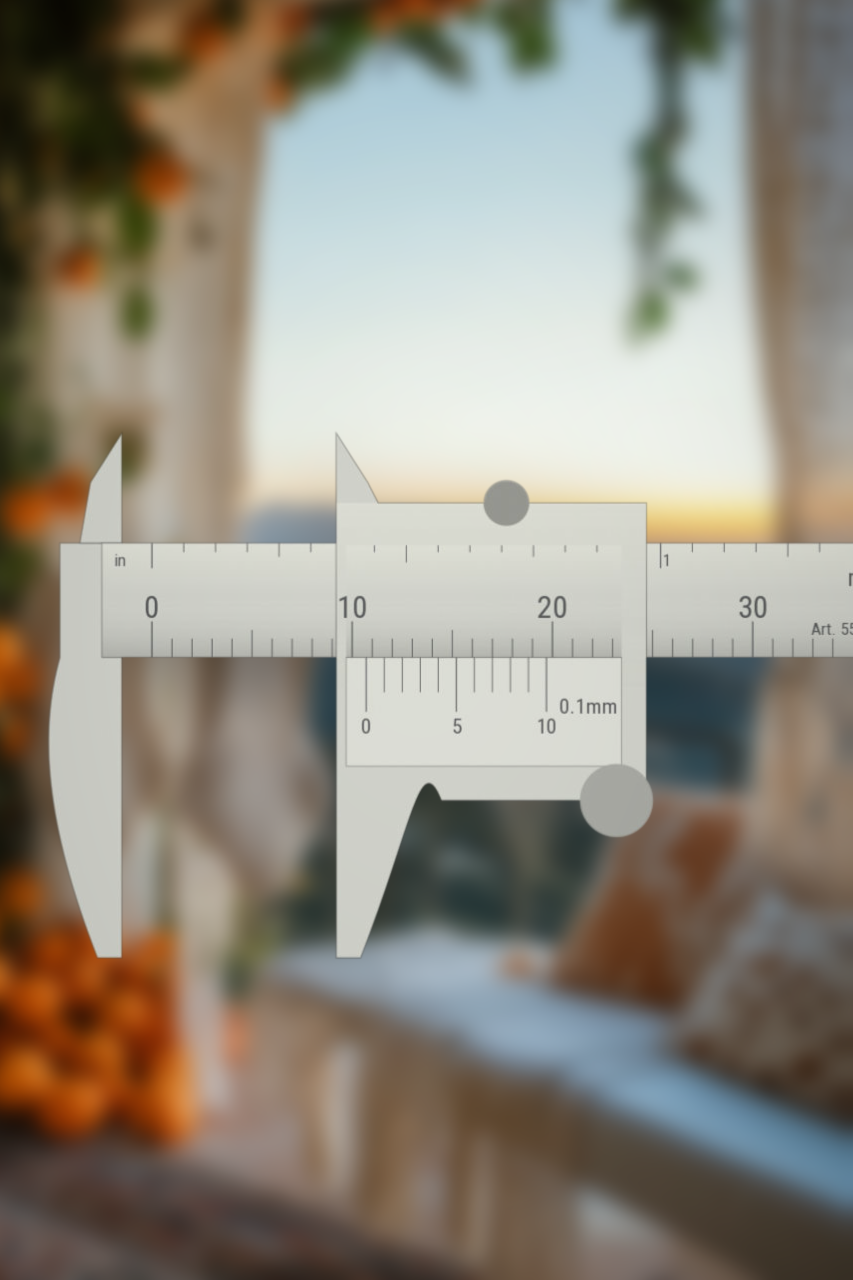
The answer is 10.7 mm
